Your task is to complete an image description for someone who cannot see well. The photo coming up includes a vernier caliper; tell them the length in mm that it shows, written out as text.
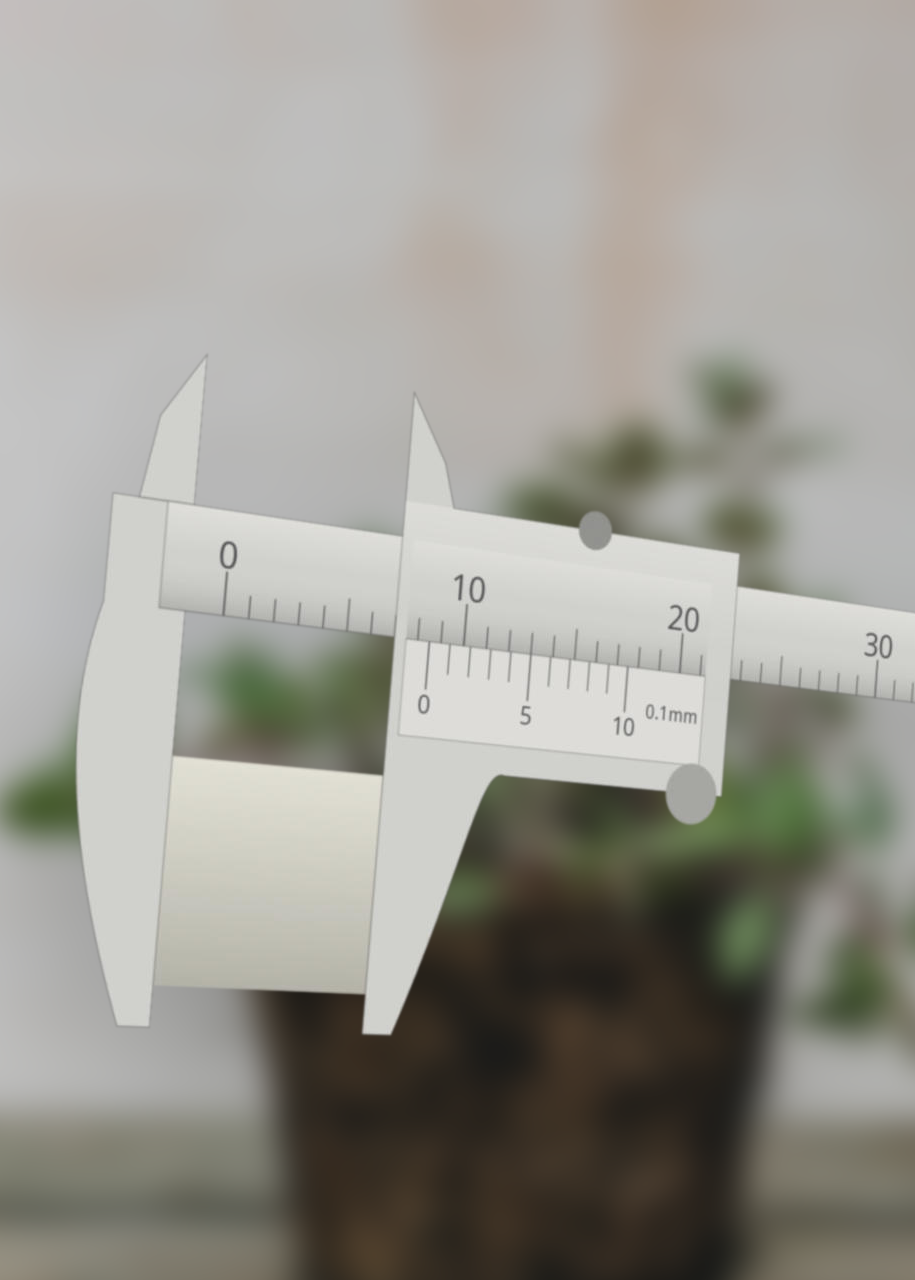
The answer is 8.5 mm
